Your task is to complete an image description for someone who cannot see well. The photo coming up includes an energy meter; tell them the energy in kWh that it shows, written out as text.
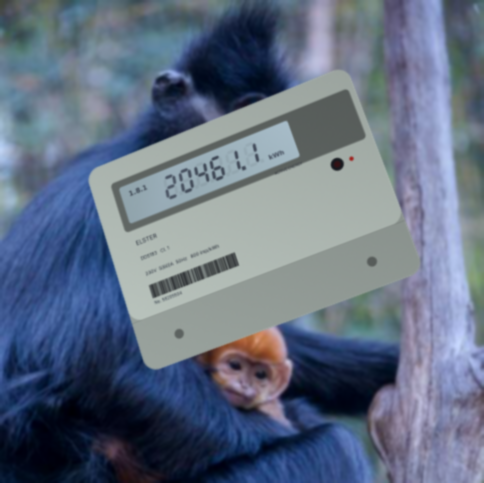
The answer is 20461.1 kWh
